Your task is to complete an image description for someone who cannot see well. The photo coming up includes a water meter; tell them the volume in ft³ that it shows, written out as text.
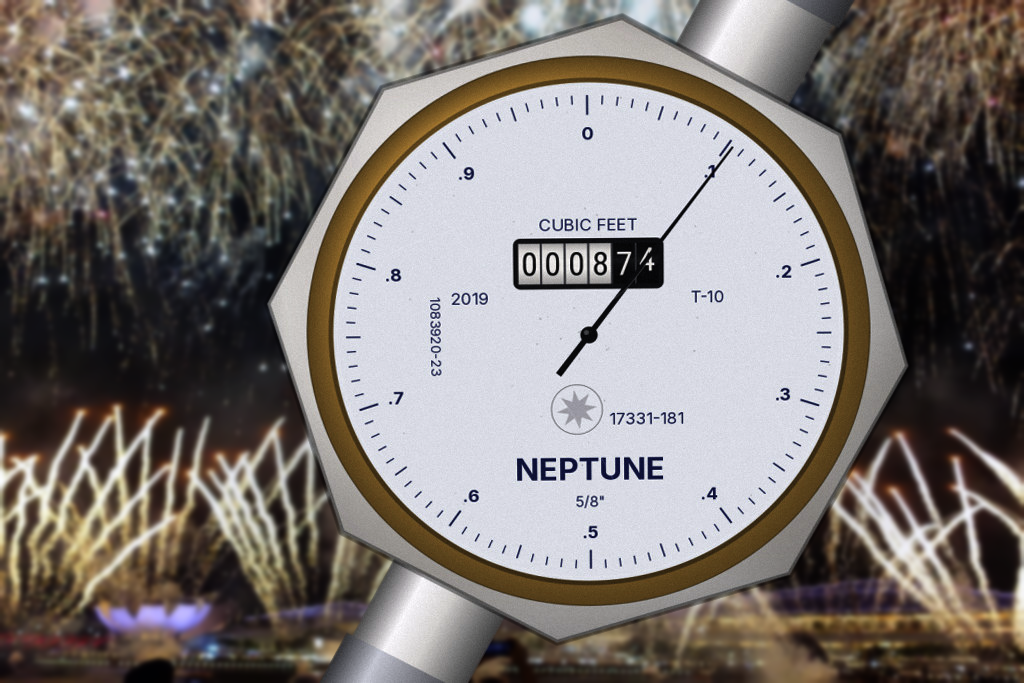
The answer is 874.10 ft³
